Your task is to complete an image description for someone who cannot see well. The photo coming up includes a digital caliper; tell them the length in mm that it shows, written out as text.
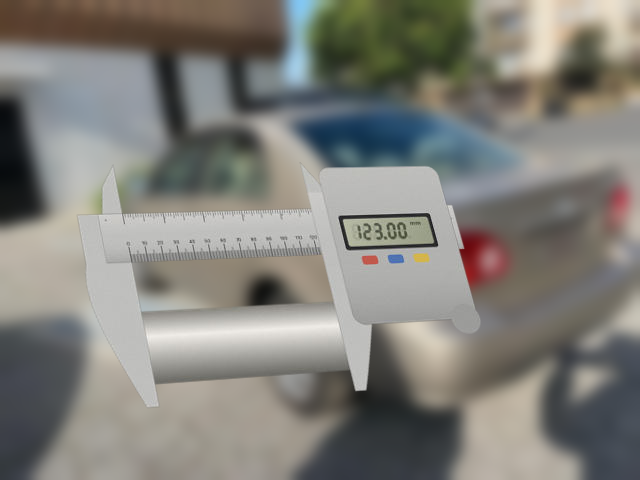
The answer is 123.00 mm
